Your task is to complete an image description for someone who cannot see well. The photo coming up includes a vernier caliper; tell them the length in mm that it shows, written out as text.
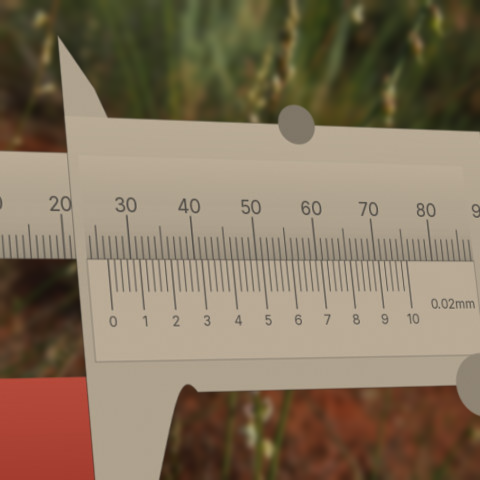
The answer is 26.5 mm
